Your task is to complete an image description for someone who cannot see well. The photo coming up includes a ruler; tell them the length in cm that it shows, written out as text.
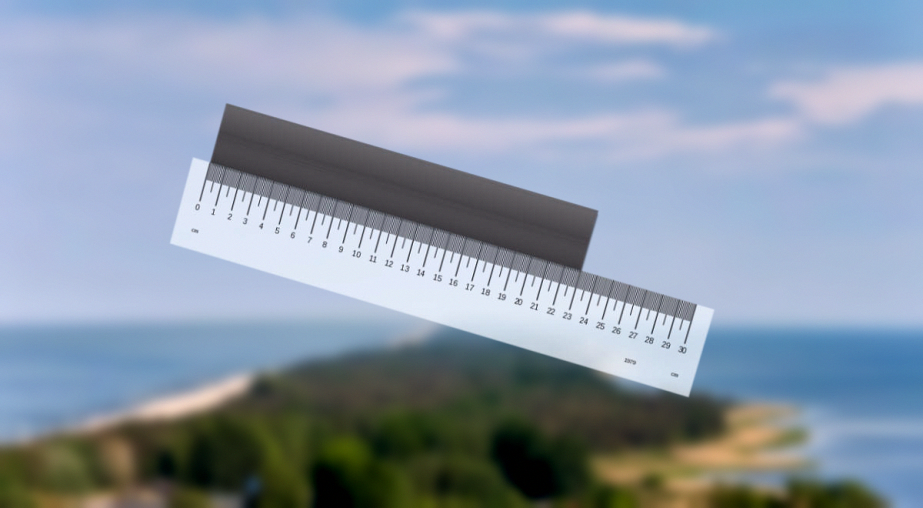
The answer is 23 cm
